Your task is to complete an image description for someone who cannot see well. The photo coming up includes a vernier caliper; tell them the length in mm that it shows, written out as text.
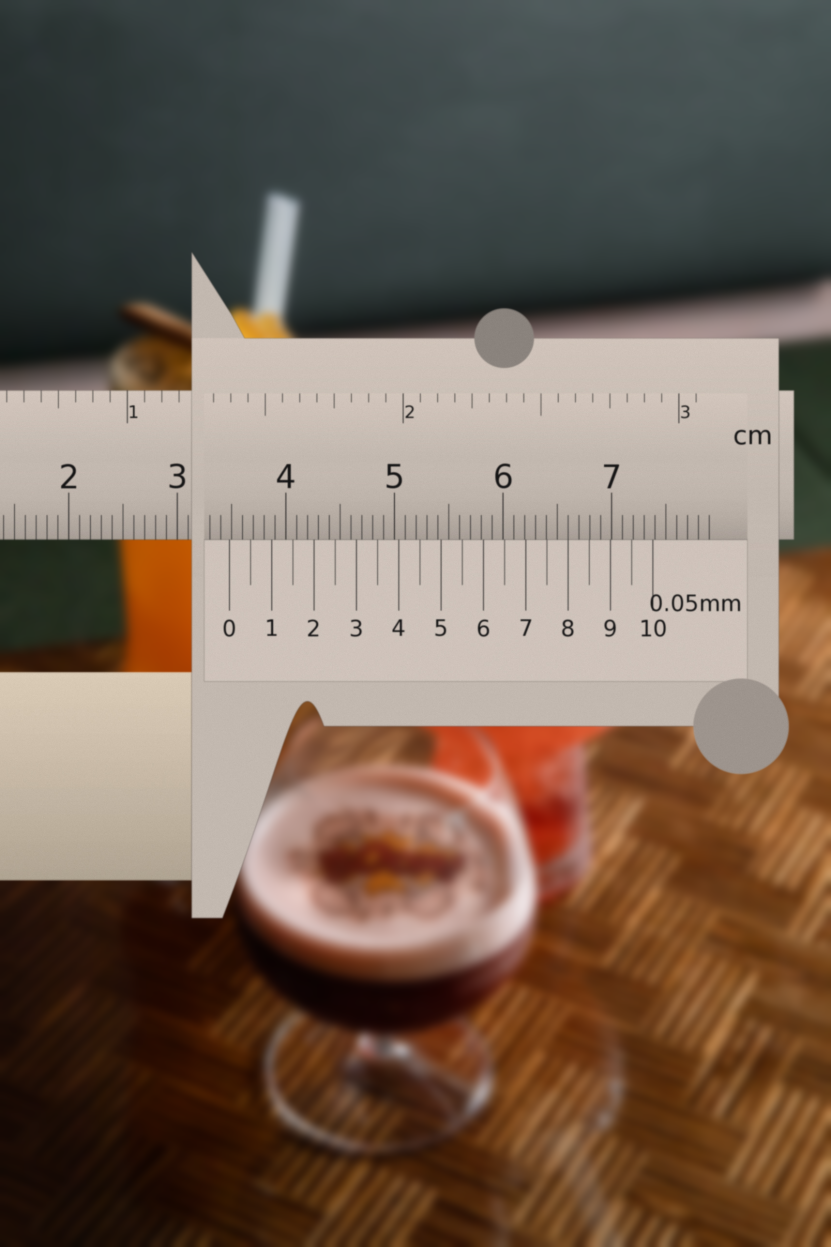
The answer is 34.8 mm
